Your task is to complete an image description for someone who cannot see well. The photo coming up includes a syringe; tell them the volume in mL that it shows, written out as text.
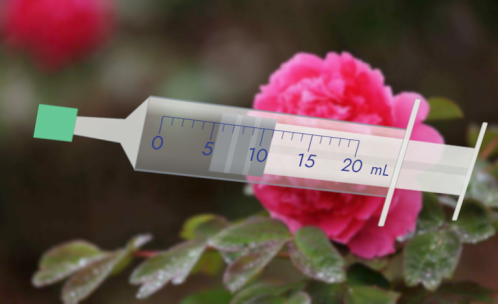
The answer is 5.5 mL
